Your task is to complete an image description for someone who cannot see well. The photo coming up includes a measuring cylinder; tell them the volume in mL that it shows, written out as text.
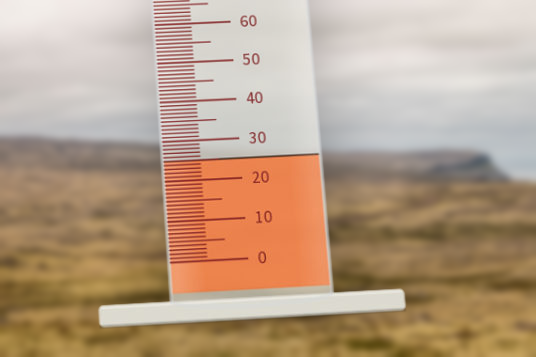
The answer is 25 mL
